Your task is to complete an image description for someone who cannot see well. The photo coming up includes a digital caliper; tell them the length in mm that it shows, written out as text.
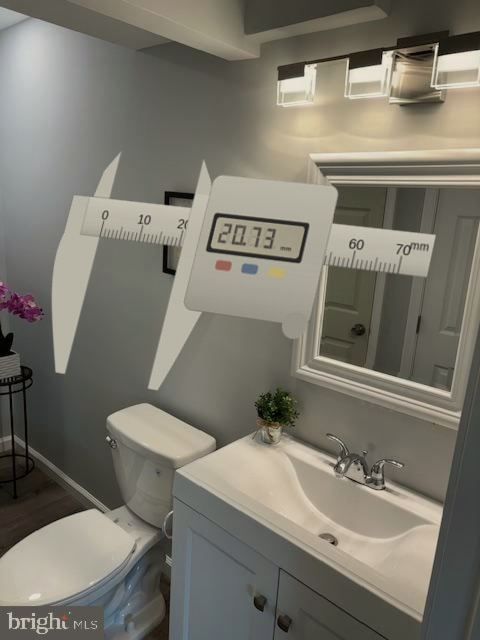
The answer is 20.73 mm
